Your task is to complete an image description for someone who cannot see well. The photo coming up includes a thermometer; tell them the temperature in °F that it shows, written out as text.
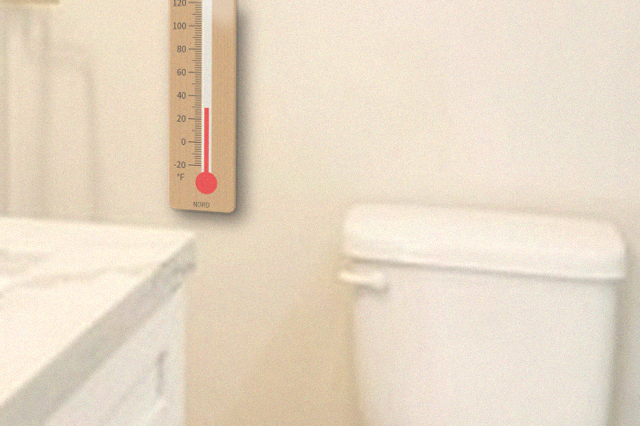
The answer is 30 °F
